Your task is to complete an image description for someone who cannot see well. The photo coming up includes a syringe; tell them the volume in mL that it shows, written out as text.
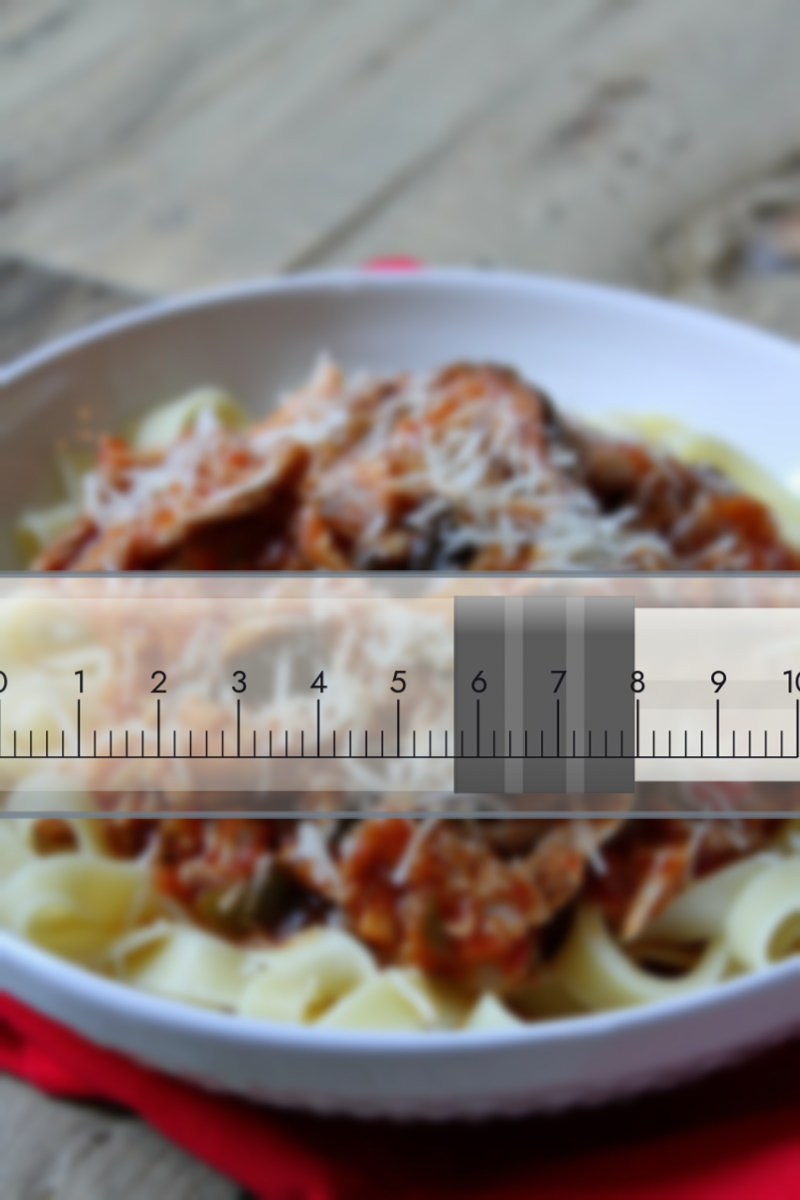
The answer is 5.7 mL
